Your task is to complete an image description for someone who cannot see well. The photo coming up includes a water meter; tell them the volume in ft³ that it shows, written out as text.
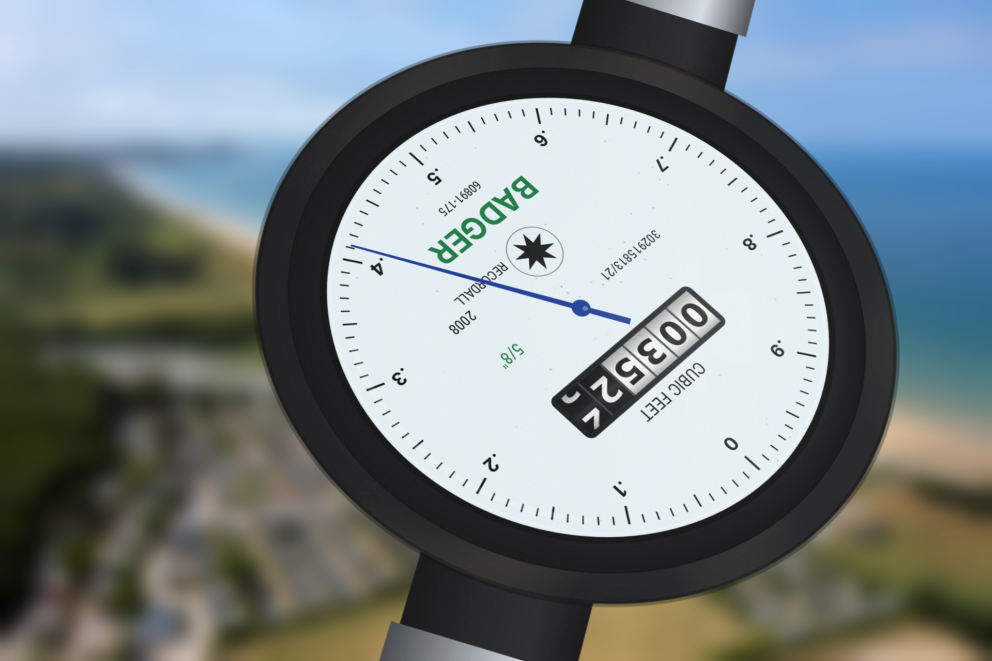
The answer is 3522.41 ft³
